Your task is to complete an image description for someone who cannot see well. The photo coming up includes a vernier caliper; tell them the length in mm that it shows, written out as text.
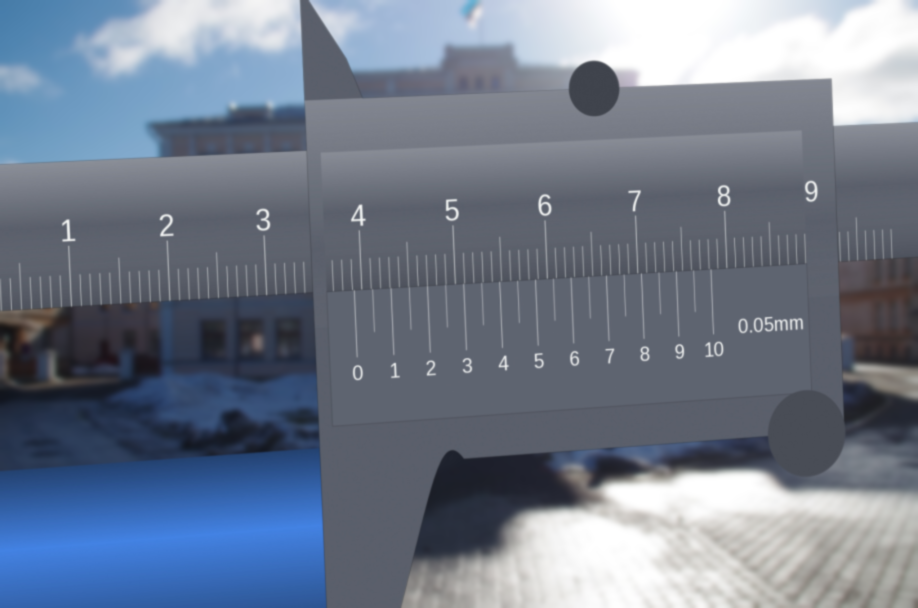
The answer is 39.2 mm
